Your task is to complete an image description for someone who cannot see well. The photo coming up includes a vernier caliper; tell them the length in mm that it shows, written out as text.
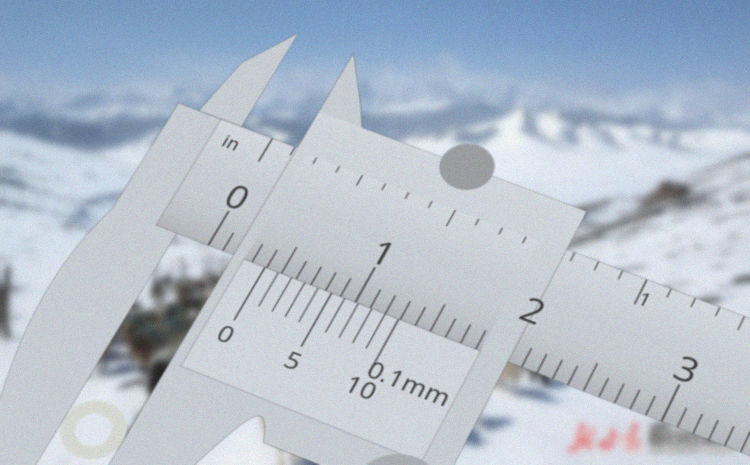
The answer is 3.9 mm
